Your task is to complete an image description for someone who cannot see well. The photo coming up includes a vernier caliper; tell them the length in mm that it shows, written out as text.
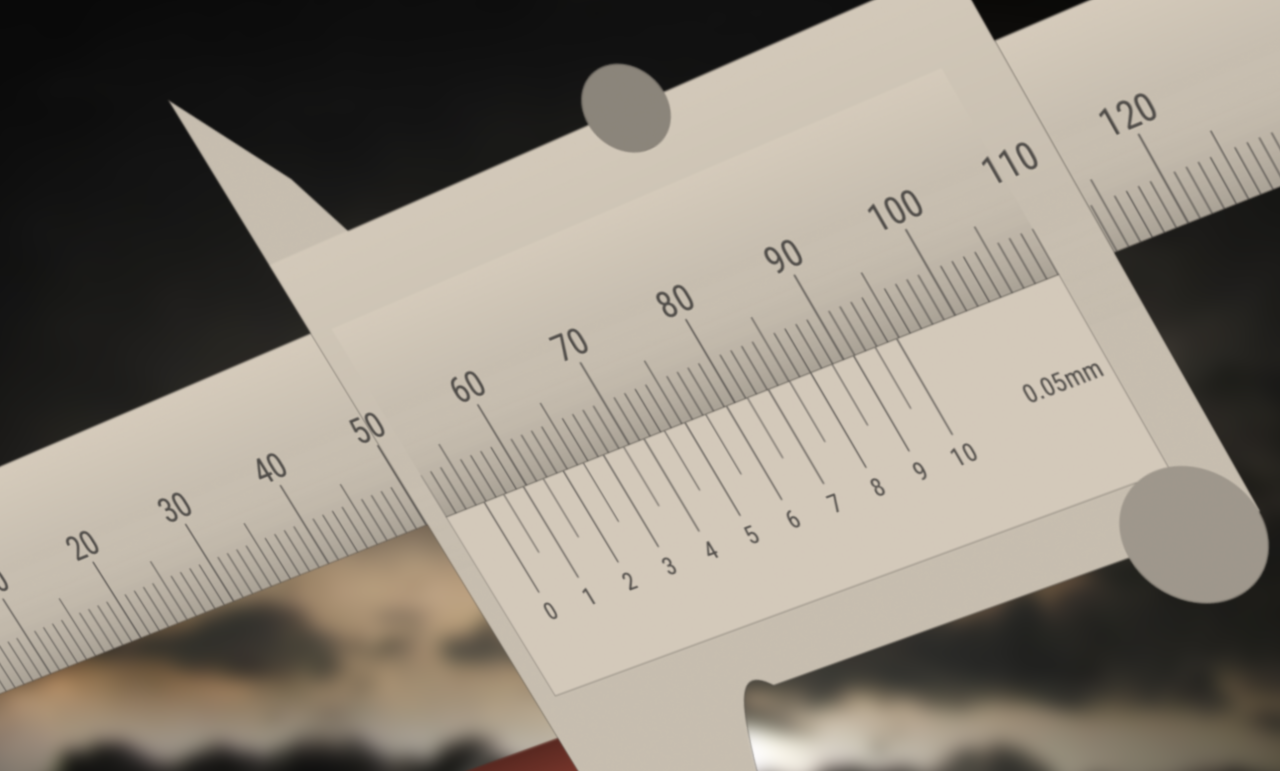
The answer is 55.8 mm
